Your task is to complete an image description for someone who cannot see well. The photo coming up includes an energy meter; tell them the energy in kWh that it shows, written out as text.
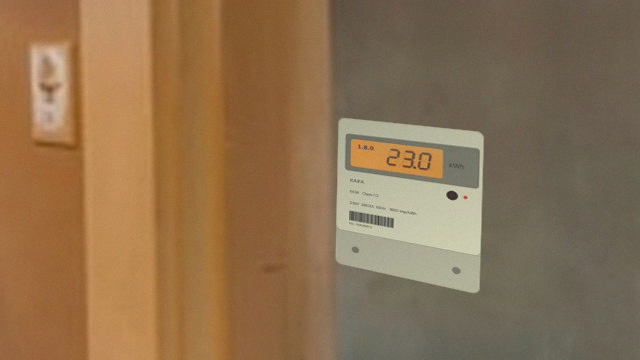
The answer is 23.0 kWh
